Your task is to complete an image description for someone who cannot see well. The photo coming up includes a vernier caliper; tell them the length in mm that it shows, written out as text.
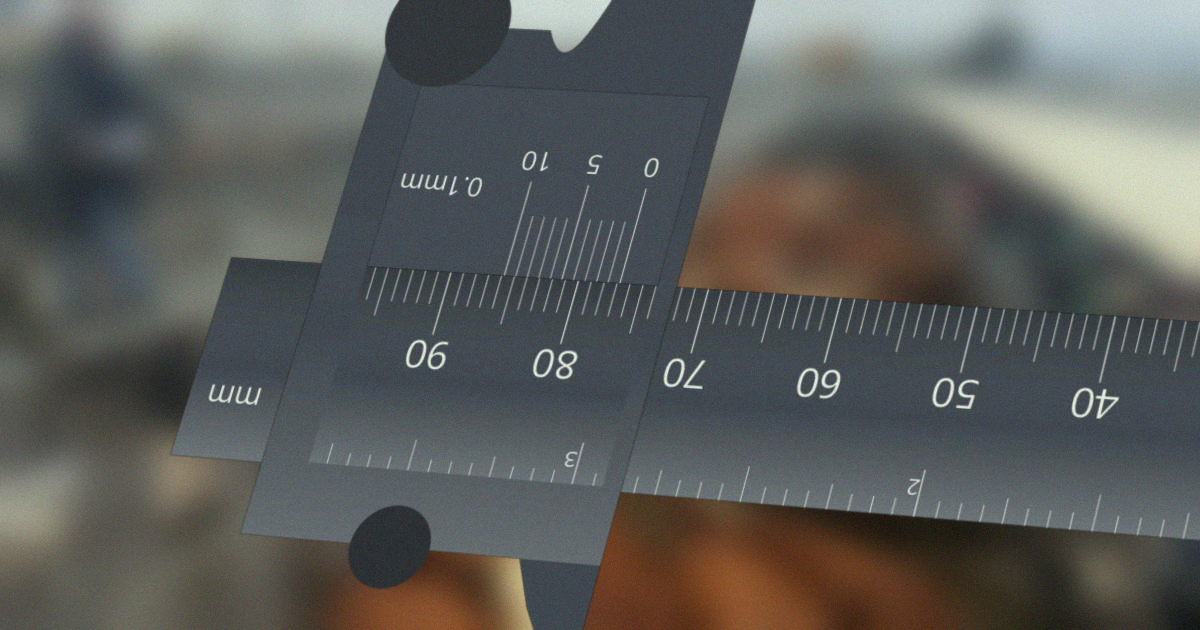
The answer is 76.8 mm
